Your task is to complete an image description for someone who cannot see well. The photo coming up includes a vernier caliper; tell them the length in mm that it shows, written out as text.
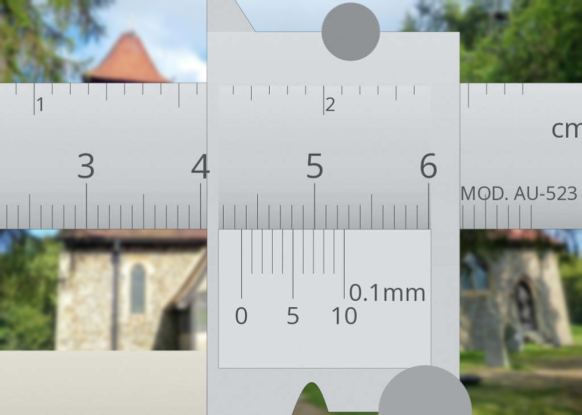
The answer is 43.6 mm
